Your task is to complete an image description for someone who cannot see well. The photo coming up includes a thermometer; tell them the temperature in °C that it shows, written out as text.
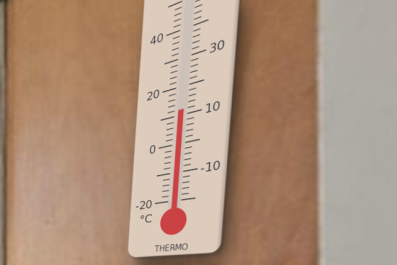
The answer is 12 °C
